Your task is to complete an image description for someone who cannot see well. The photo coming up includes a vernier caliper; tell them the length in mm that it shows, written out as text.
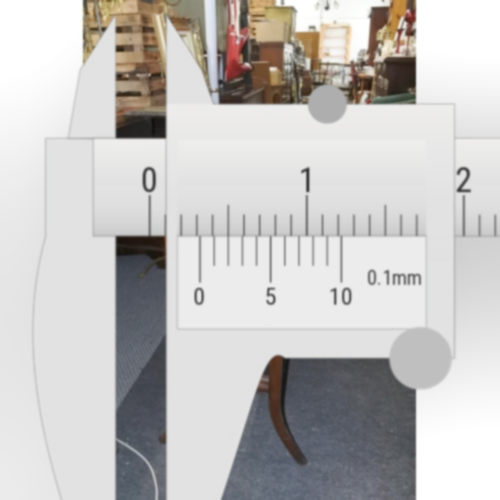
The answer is 3.2 mm
